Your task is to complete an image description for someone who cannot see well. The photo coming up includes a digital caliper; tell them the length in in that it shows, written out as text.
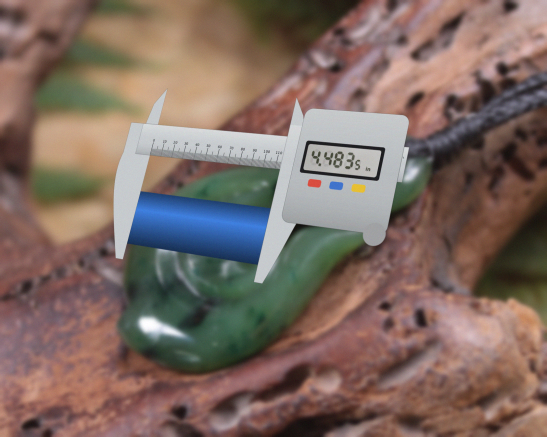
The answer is 4.4835 in
